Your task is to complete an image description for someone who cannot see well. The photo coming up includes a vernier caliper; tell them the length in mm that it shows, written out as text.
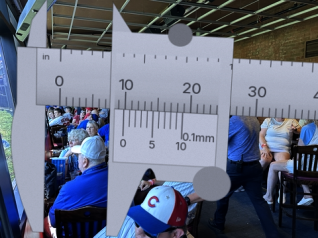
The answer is 9.8 mm
